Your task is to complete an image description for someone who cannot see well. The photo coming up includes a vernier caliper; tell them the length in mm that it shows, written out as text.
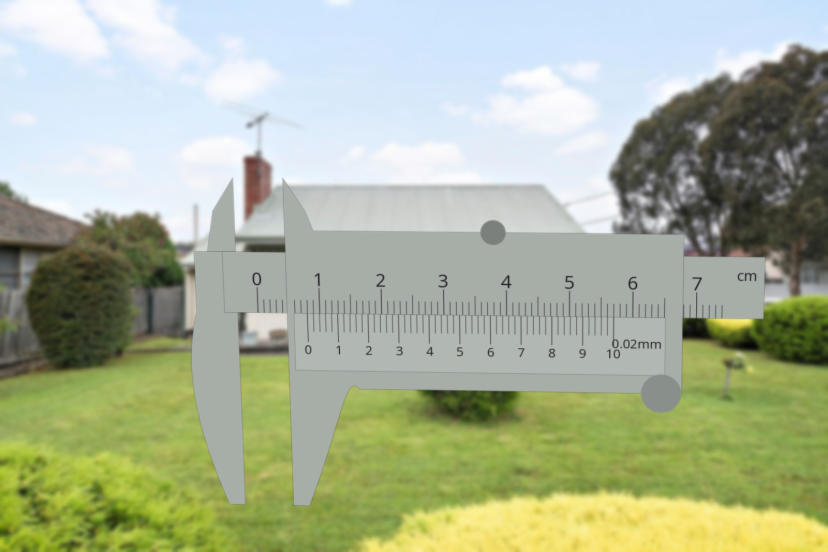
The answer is 8.0 mm
